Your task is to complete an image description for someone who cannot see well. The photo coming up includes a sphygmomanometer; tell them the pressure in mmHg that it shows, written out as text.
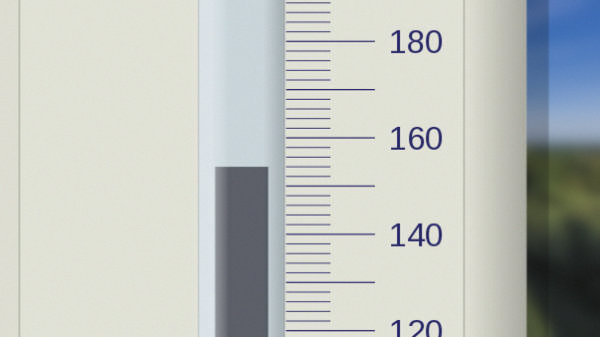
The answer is 154 mmHg
